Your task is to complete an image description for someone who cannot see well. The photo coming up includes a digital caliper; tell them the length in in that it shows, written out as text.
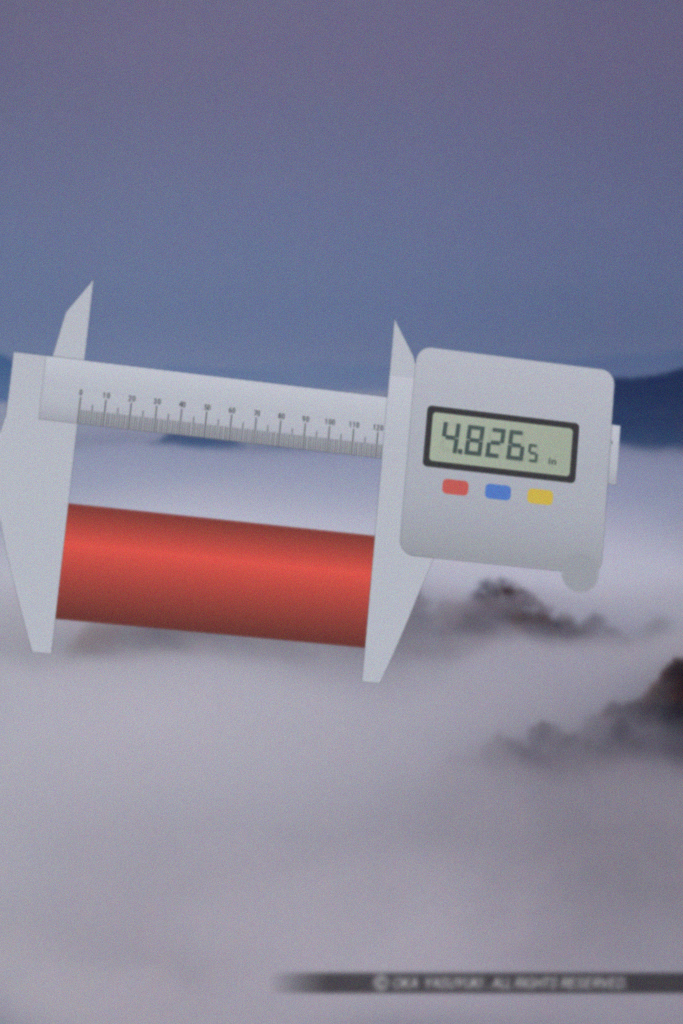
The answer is 4.8265 in
